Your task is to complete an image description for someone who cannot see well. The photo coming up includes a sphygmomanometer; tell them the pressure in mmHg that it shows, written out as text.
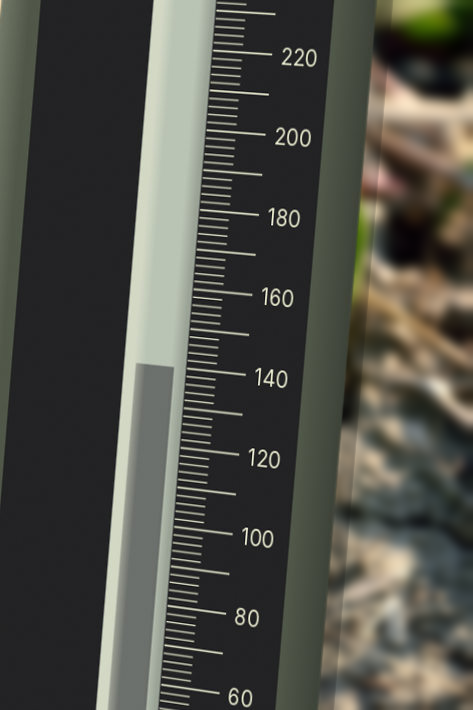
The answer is 140 mmHg
